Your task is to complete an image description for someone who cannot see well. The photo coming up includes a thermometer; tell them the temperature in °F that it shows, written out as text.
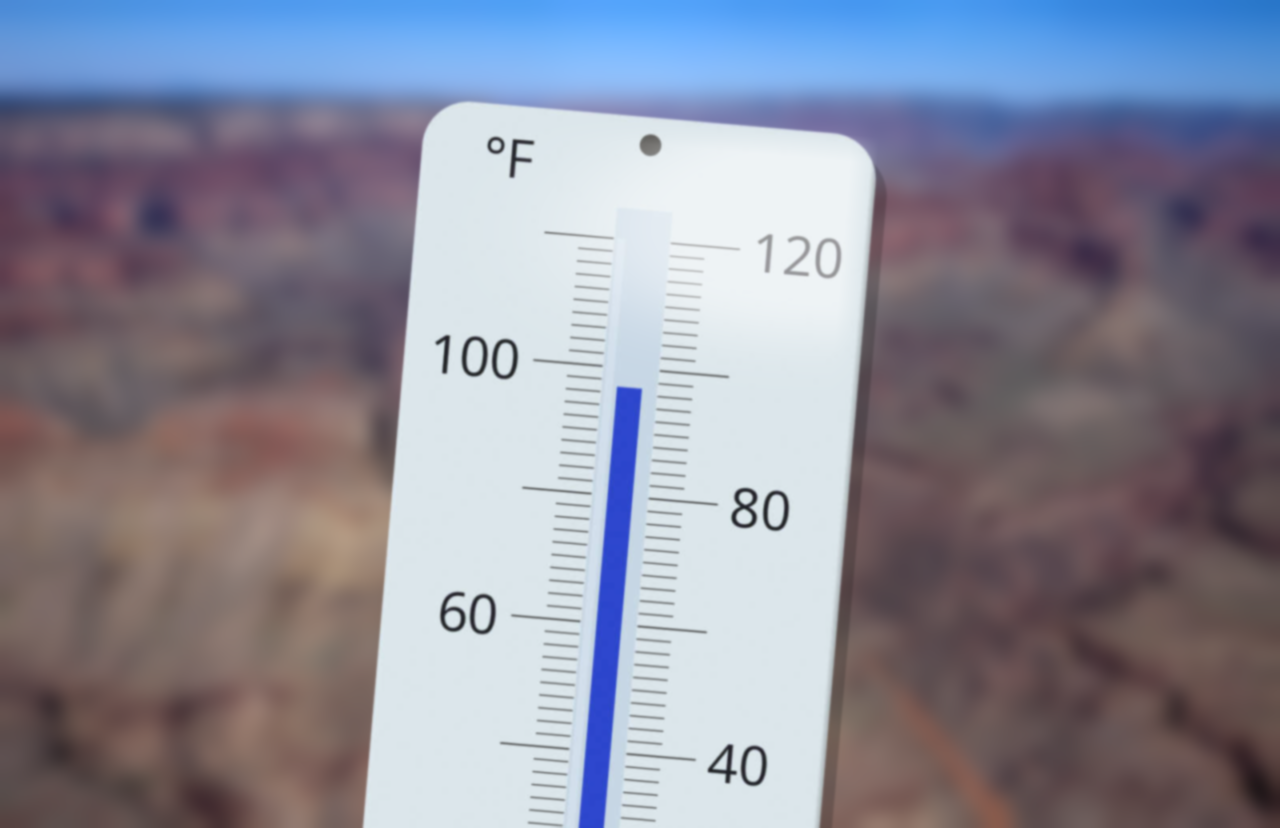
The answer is 97 °F
